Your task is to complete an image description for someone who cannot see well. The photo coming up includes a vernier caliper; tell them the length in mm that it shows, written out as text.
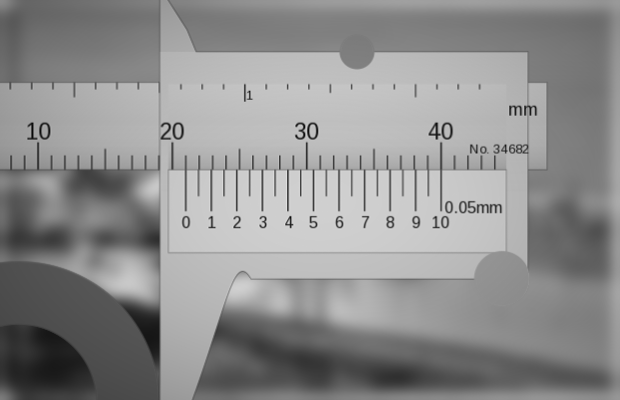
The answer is 21.0 mm
